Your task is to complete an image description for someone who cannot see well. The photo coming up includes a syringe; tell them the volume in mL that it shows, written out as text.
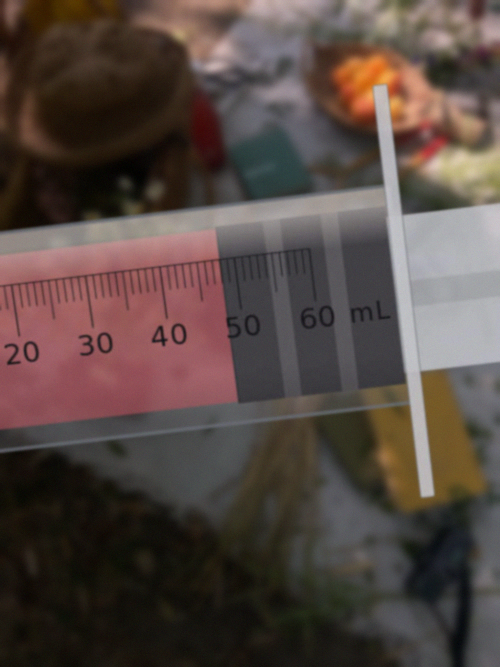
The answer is 48 mL
